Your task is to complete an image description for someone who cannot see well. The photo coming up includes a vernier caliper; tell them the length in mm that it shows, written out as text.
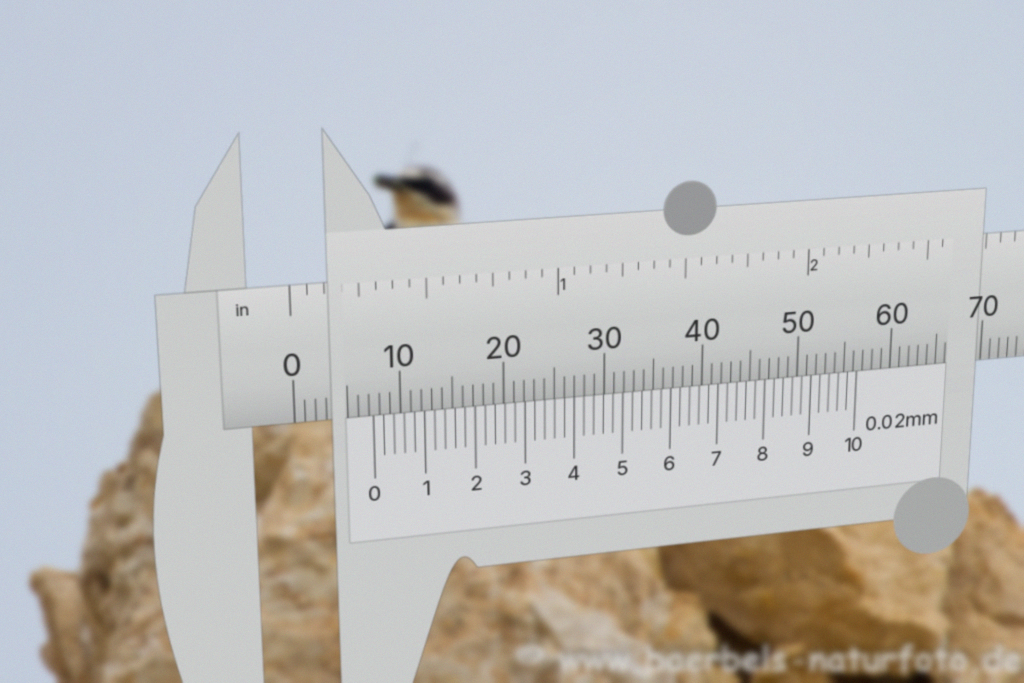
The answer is 7.4 mm
